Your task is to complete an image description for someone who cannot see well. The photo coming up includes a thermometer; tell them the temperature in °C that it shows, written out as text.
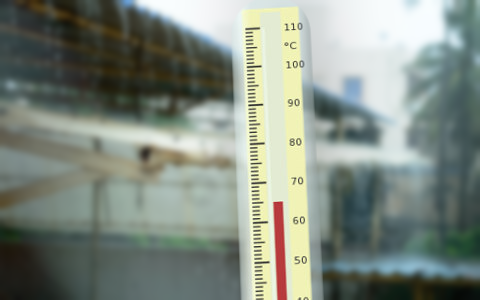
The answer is 65 °C
